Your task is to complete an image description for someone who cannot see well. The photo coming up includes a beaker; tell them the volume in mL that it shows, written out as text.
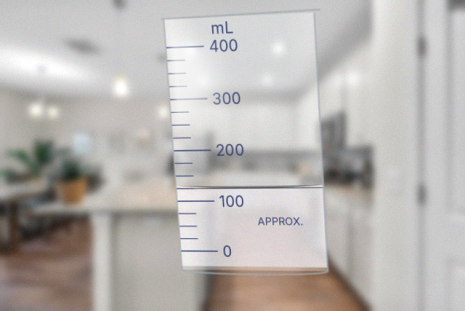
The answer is 125 mL
